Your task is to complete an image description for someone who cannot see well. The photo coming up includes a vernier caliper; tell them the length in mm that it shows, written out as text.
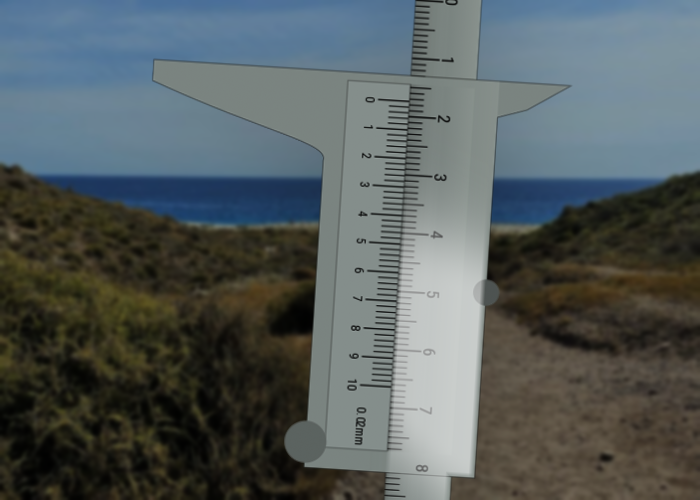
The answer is 17.4 mm
